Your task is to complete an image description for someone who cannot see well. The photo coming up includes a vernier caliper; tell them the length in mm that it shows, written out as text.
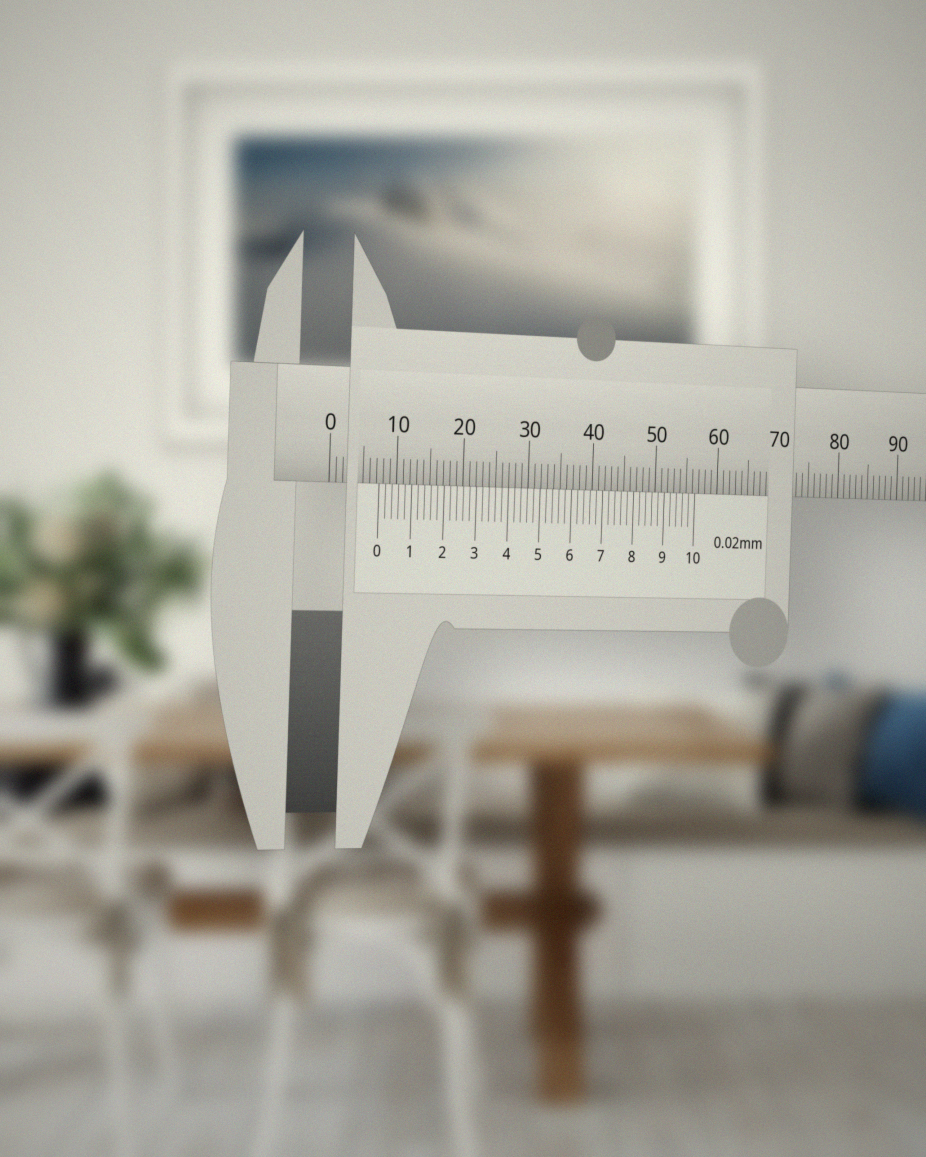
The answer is 7.4 mm
